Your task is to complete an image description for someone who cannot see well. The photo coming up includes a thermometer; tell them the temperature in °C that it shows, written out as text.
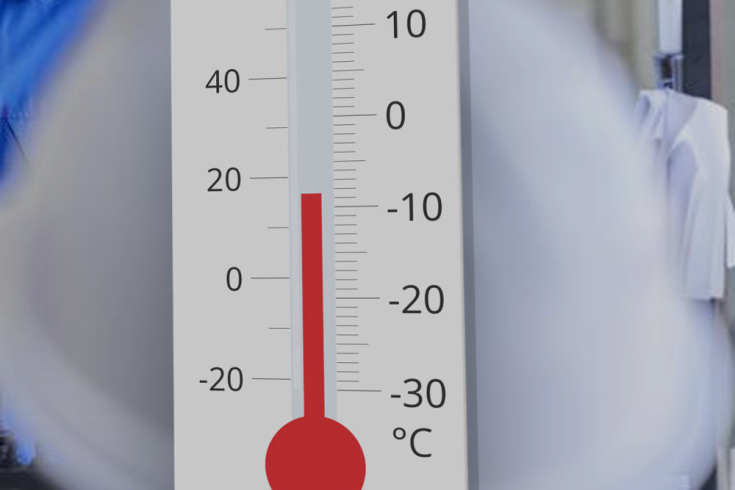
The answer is -8.5 °C
